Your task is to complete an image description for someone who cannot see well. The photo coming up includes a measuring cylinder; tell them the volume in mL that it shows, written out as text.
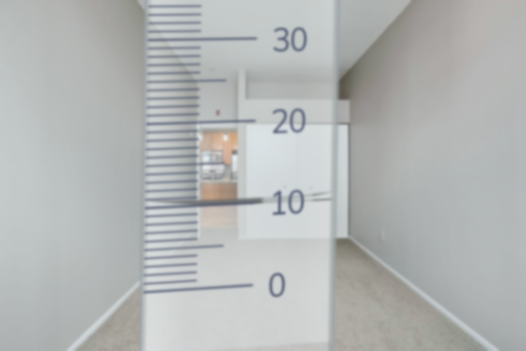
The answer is 10 mL
